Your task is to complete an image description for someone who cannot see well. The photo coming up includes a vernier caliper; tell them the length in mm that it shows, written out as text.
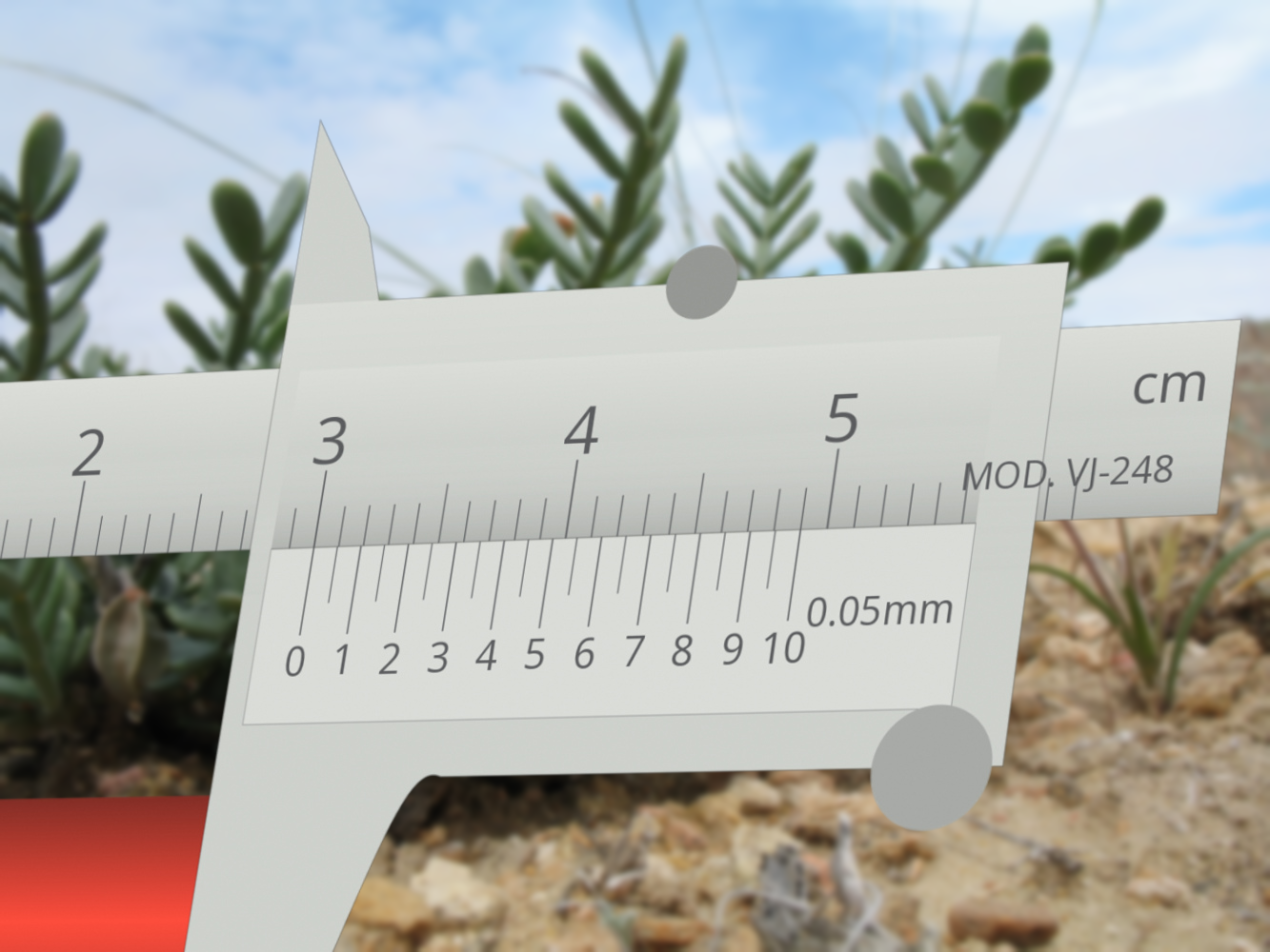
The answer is 30.00 mm
